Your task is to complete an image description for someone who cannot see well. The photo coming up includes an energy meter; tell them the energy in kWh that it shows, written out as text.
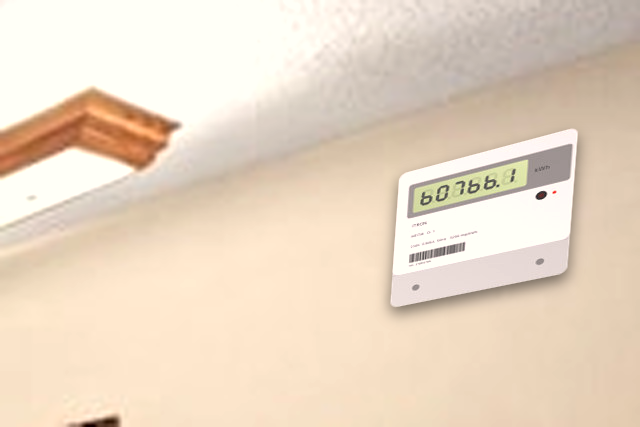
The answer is 60766.1 kWh
